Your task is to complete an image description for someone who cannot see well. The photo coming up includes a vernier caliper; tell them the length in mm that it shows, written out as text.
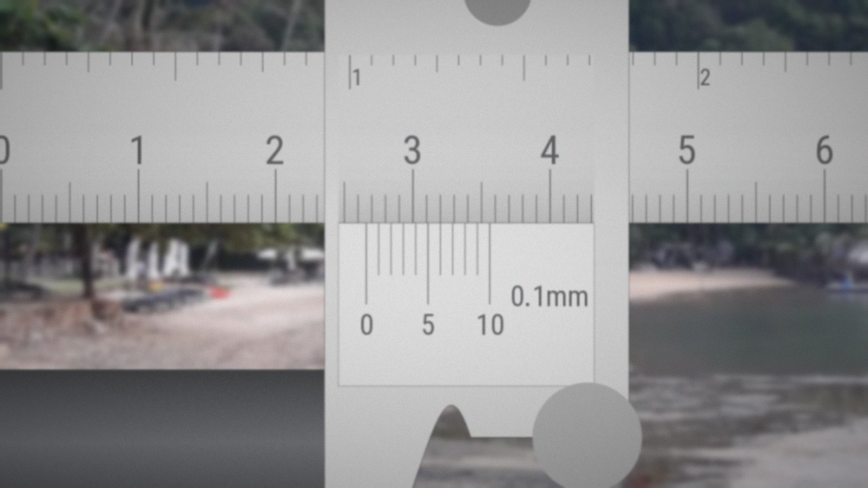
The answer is 26.6 mm
